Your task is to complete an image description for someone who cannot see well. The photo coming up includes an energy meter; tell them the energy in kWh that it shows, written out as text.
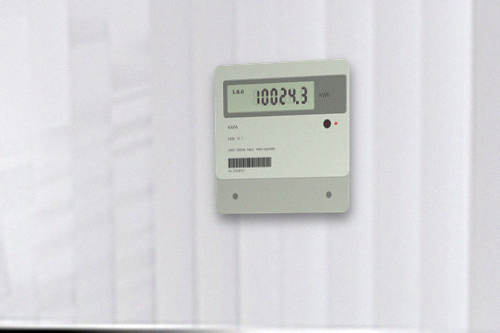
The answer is 10024.3 kWh
